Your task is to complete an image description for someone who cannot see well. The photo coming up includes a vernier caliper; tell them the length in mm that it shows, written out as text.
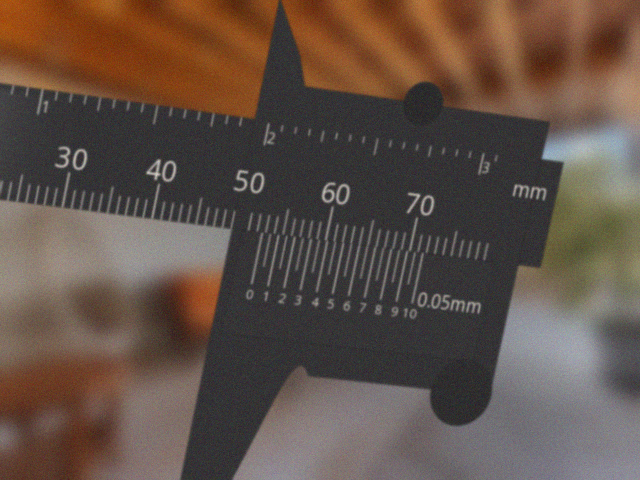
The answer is 52.6 mm
